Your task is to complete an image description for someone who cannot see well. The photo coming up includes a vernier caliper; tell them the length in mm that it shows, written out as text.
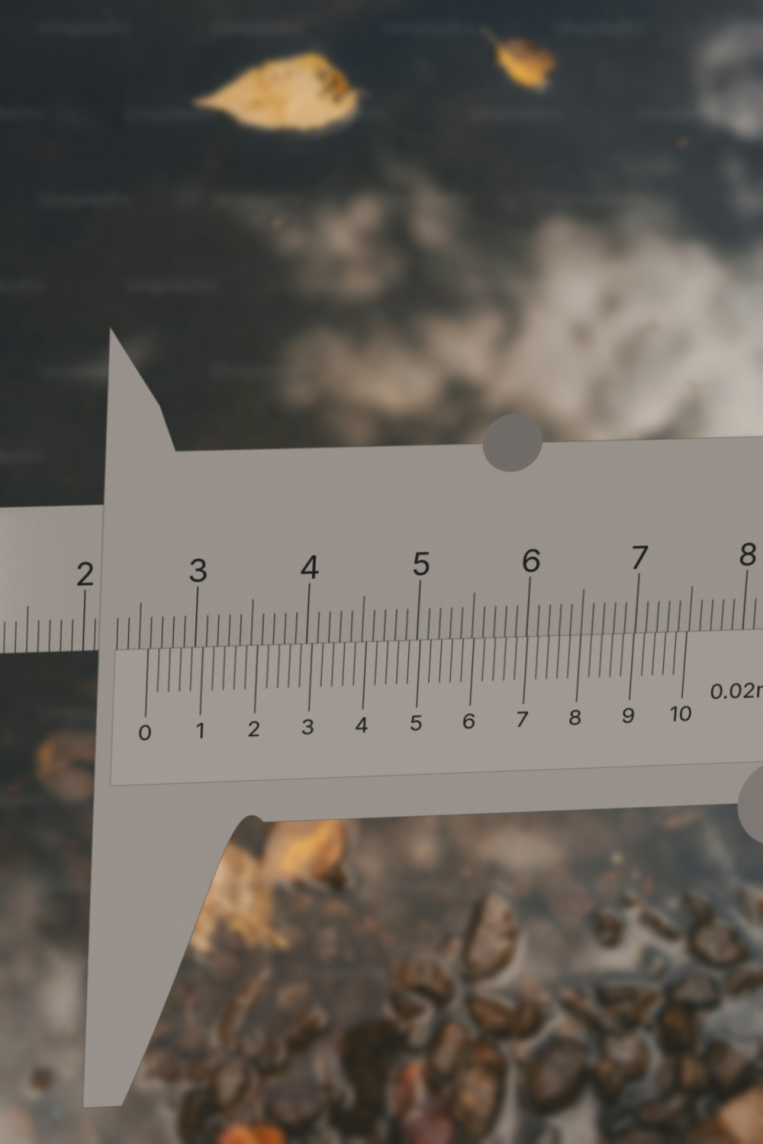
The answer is 25.8 mm
